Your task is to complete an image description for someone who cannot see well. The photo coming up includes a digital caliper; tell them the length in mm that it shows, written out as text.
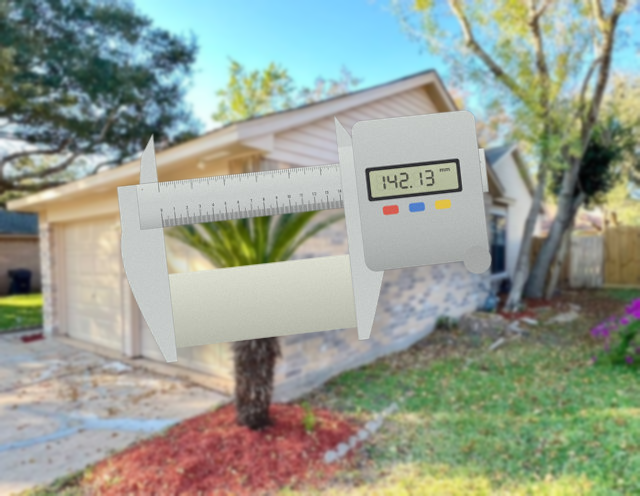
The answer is 142.13 mm
